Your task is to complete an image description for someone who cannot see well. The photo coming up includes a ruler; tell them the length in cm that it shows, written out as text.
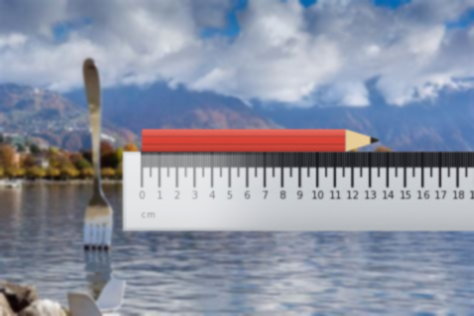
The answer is 13.5 cm
